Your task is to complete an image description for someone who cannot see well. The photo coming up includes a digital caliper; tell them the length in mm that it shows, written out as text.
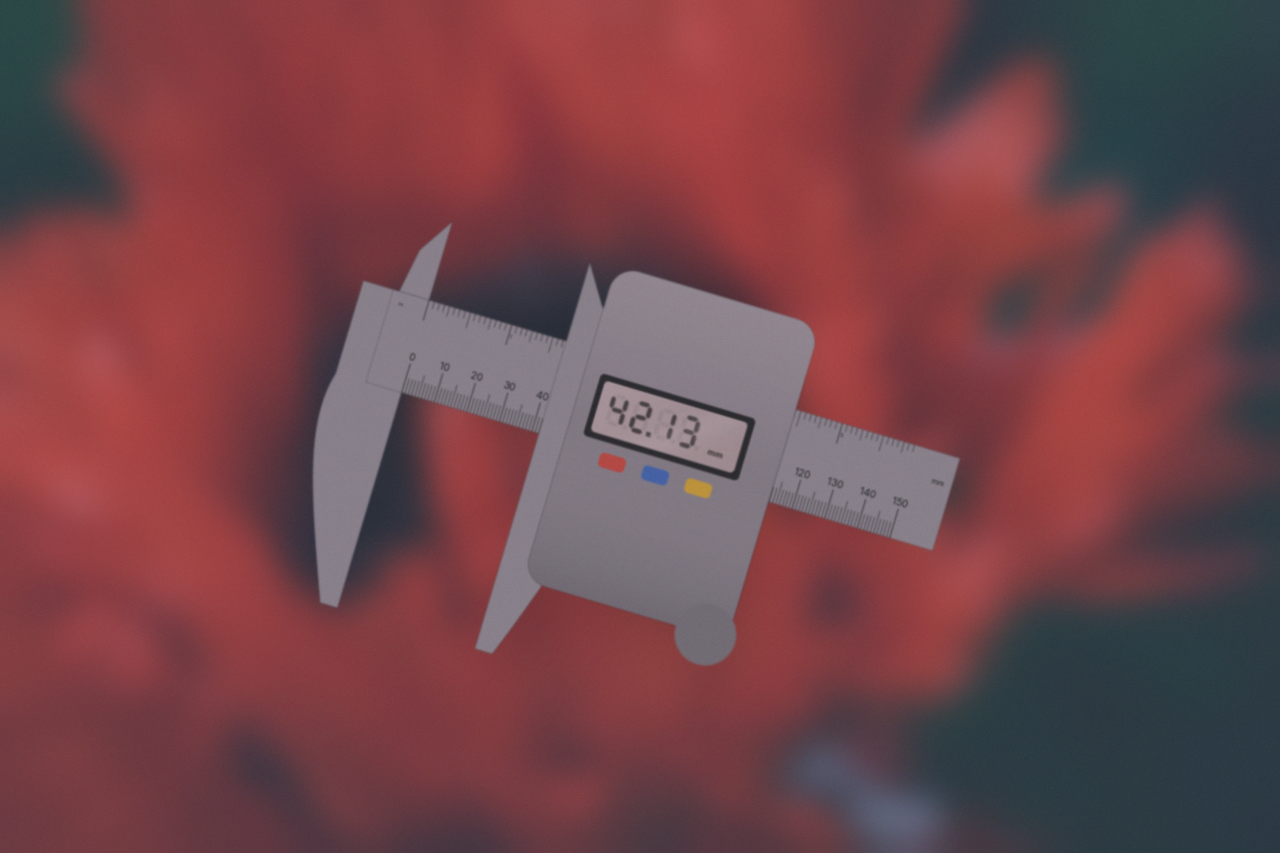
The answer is 42.13 mm
